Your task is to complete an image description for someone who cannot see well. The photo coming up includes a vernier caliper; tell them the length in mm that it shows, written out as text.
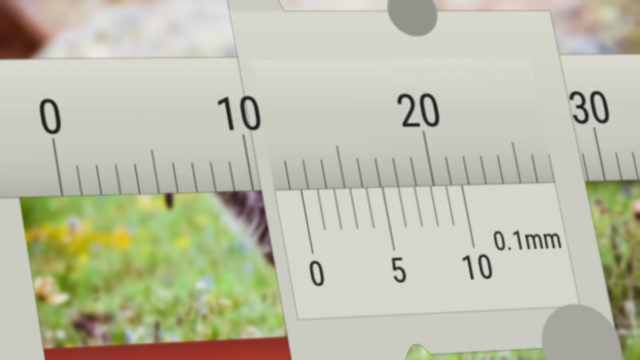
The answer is 12.6 mm
